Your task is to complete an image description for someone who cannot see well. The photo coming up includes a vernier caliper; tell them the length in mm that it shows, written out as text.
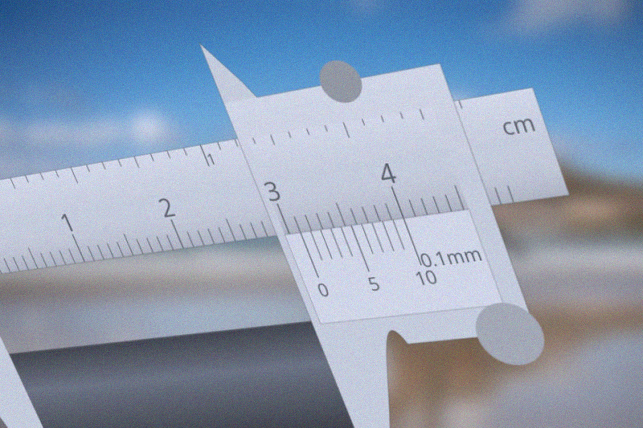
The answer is 31.0 mm
